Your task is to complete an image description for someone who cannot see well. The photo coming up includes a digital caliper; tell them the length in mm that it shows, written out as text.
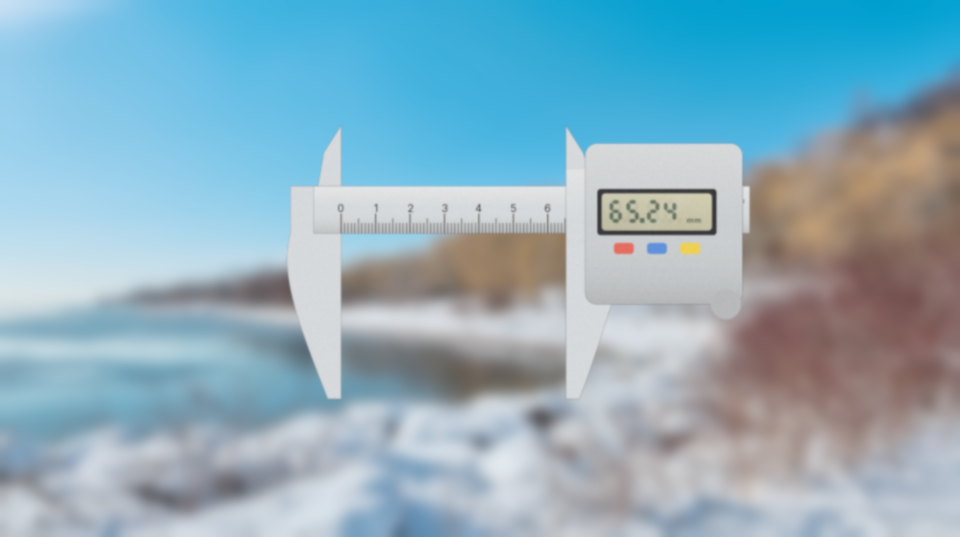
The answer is 65.24 mm
